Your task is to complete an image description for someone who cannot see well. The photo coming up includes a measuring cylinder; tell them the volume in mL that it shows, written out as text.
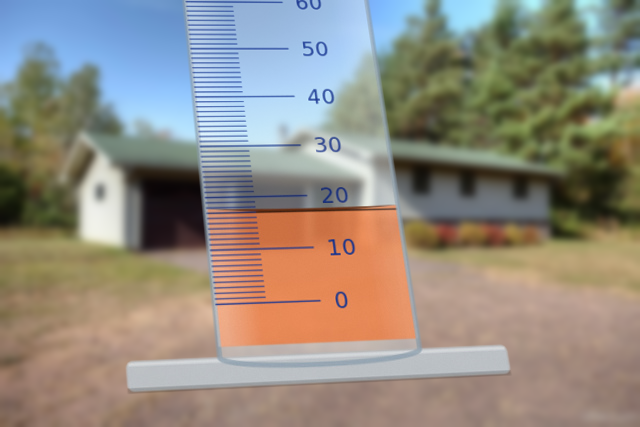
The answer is 17 mL
